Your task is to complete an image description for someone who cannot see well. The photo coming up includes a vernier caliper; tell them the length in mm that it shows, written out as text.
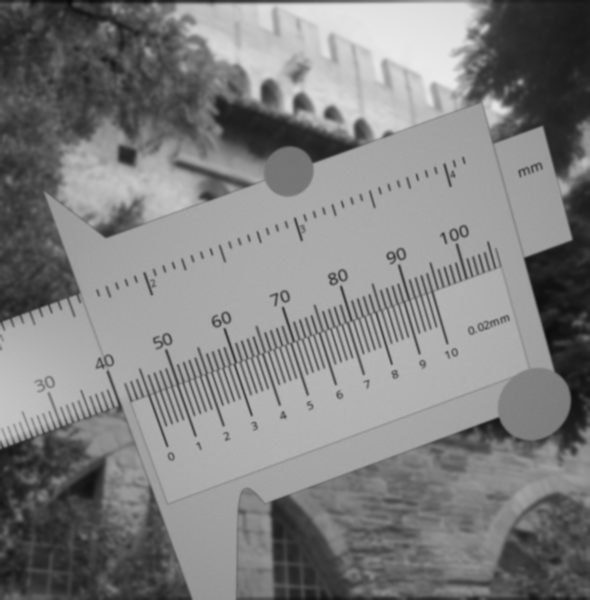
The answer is 45.0 mm
